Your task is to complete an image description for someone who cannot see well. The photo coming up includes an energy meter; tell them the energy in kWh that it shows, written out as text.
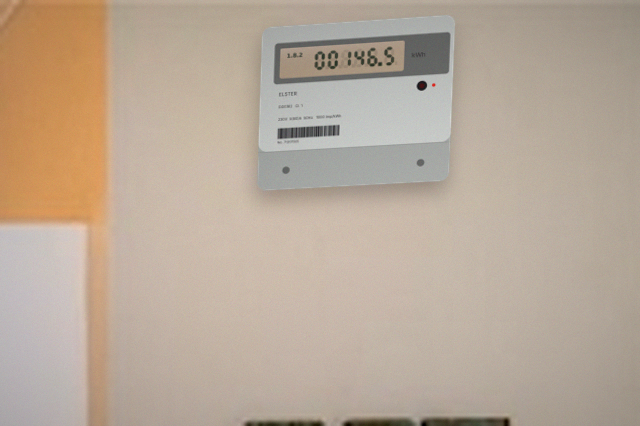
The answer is 146.5 kWh
